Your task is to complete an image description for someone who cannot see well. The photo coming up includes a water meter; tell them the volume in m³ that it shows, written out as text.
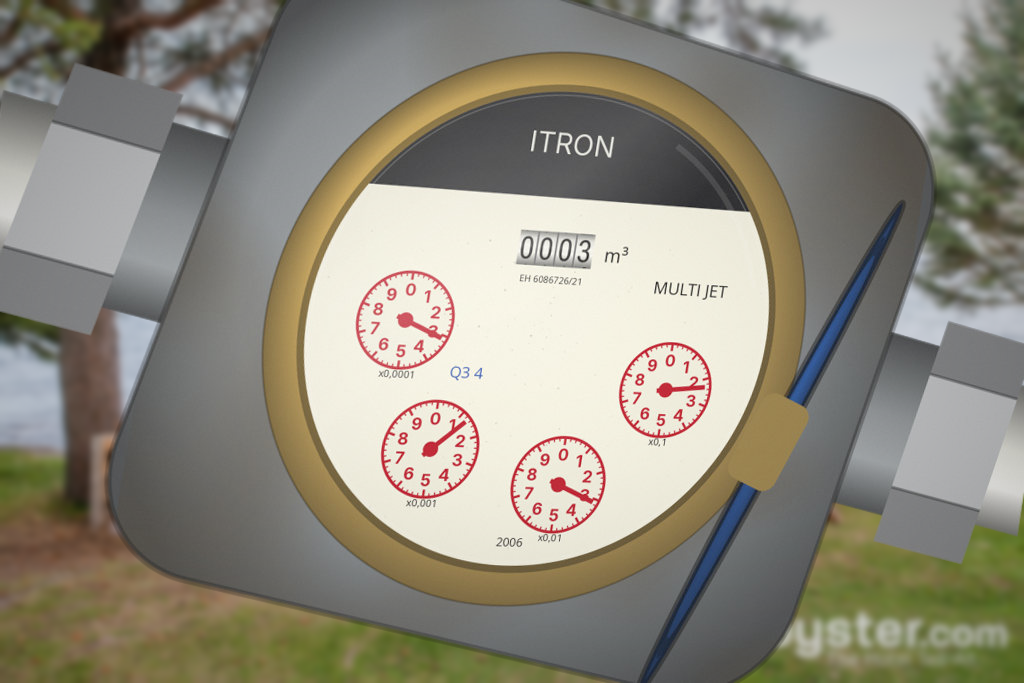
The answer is 3.2313 m³
